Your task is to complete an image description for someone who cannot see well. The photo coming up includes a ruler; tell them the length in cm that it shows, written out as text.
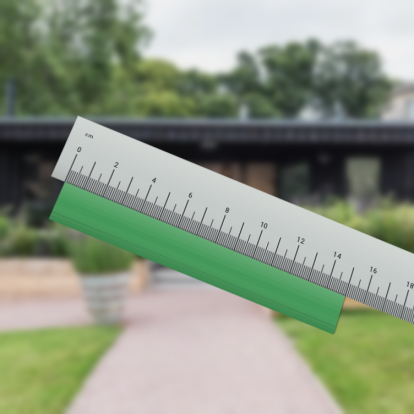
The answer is 15 cm
